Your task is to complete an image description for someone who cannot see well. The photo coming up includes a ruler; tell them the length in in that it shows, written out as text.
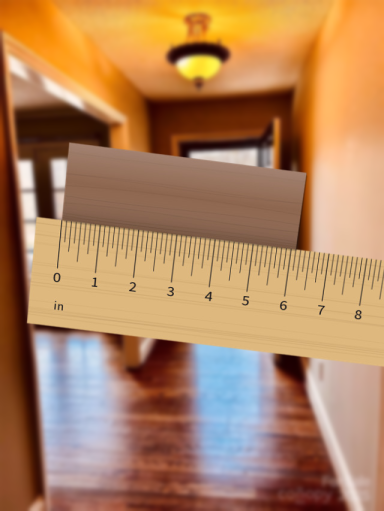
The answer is 6.125 in
